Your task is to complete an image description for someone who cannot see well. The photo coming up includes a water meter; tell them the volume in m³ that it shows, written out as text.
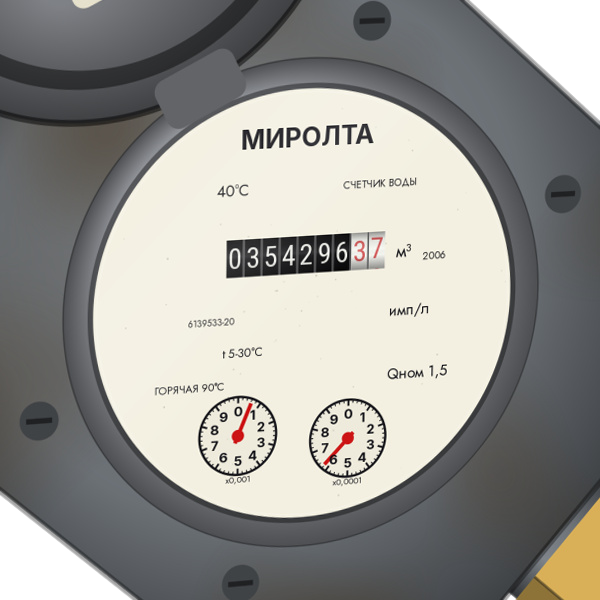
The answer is 354296.3706 m³
